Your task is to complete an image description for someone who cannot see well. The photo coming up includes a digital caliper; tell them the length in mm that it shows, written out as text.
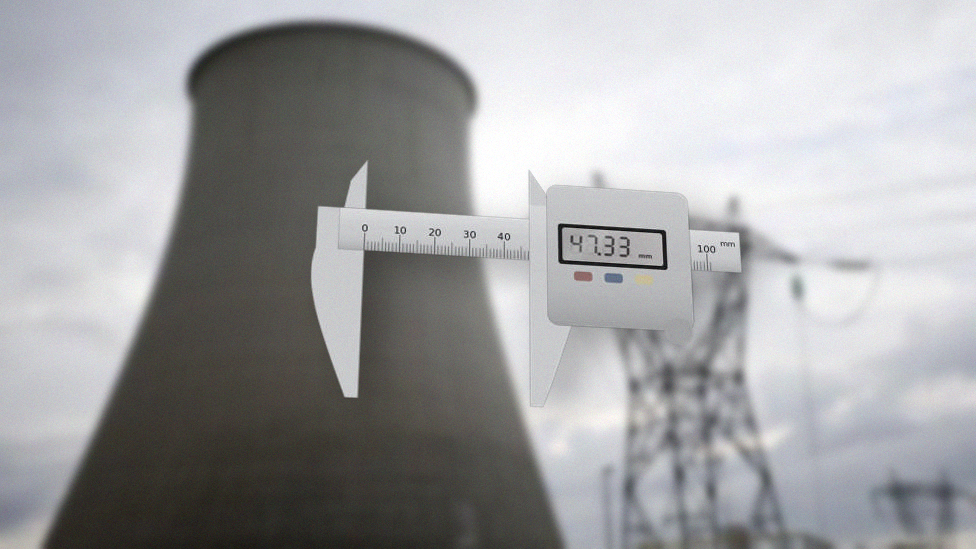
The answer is 47.33 mm
